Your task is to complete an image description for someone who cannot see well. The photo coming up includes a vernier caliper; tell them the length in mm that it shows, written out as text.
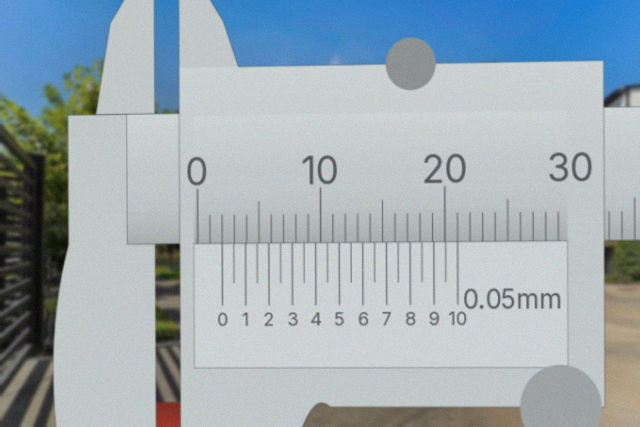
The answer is 2.0 mm
